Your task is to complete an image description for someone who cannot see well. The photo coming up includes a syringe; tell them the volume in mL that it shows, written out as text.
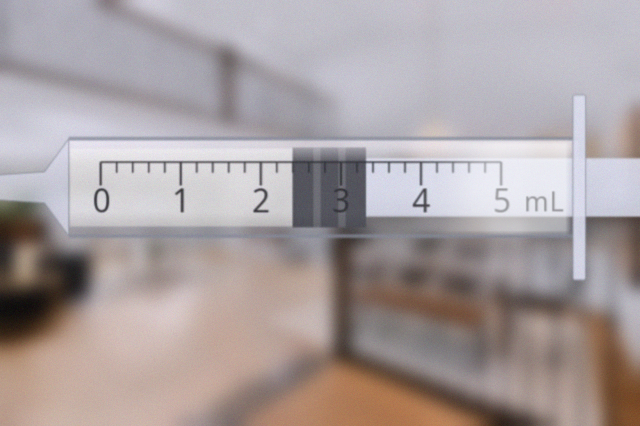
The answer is 2.4 mL
